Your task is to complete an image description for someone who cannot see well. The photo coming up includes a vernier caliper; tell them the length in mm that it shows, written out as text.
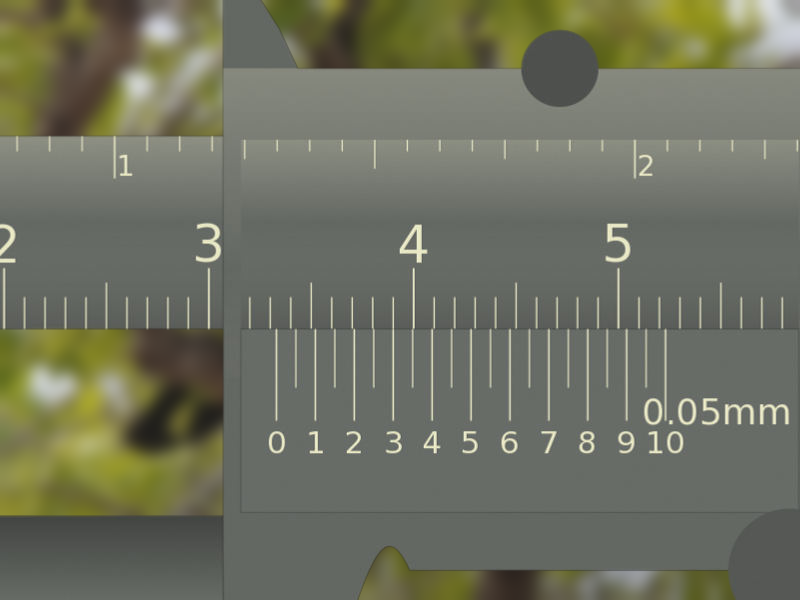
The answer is 33.3 mm
